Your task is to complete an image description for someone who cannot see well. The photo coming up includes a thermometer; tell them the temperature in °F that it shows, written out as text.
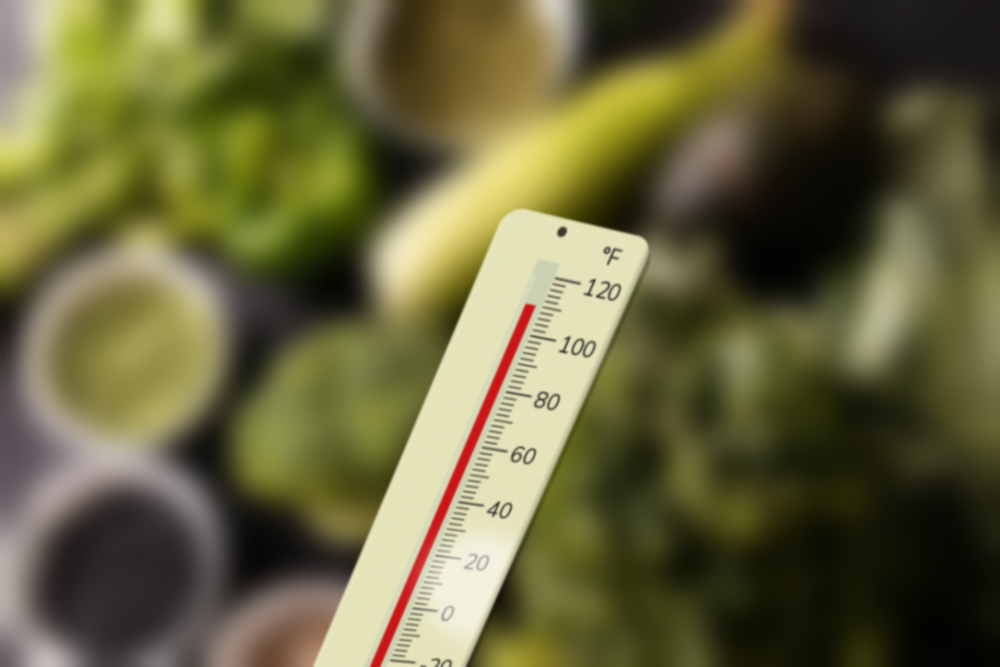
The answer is 110 °F
